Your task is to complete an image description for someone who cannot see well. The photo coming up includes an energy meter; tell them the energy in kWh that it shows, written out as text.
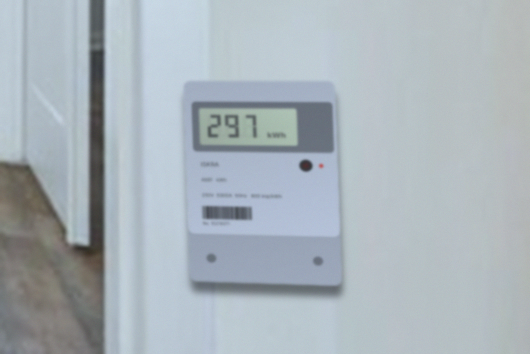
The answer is 297 kWh
